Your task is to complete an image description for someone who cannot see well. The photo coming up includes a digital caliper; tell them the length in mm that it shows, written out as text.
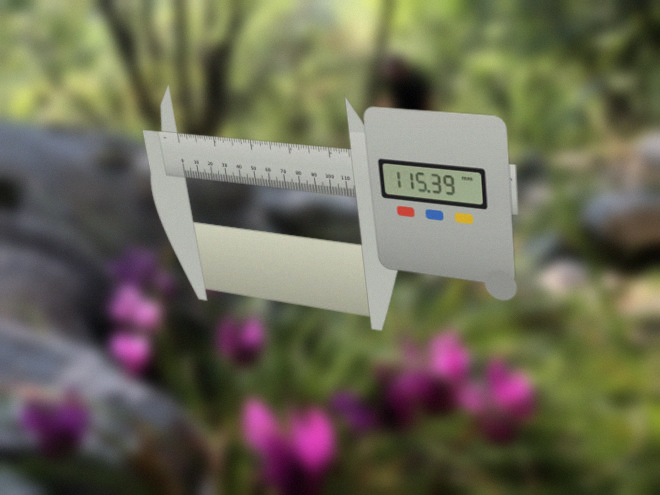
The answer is 115.39 mm
